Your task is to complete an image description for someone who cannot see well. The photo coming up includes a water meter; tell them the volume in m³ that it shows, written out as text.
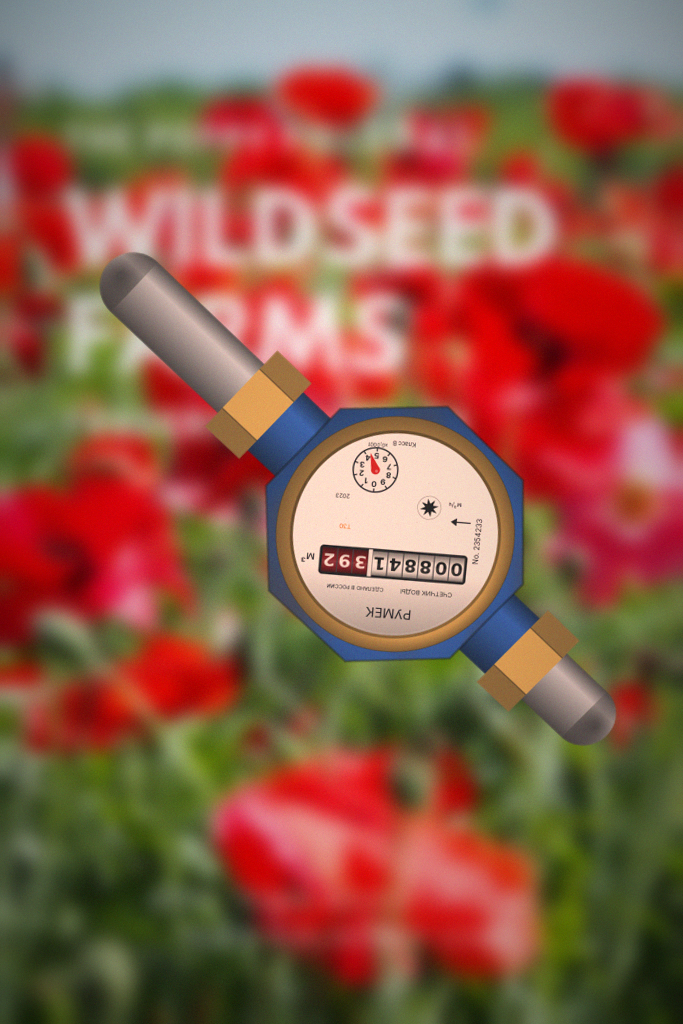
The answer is 8841.3924 m³
